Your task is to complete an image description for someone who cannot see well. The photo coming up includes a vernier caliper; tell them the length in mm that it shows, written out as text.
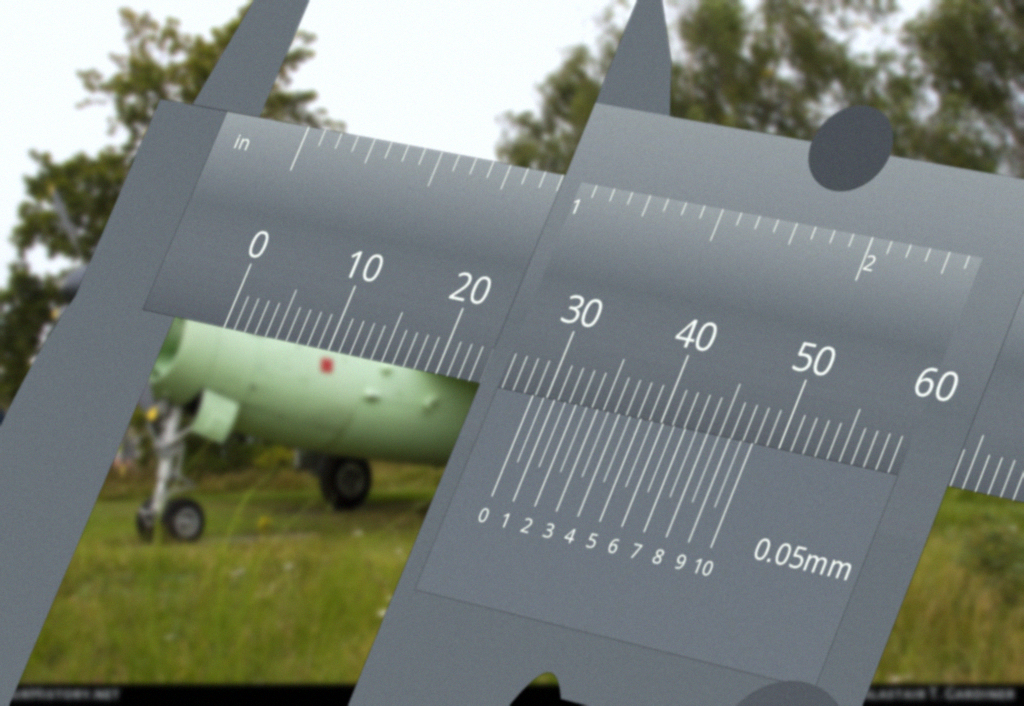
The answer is 28.8 mm
